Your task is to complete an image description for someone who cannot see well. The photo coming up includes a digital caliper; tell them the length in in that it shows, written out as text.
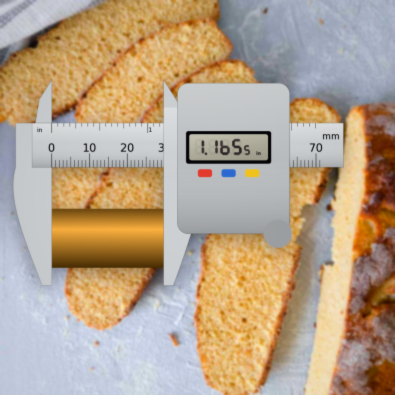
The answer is 1.1655 in
